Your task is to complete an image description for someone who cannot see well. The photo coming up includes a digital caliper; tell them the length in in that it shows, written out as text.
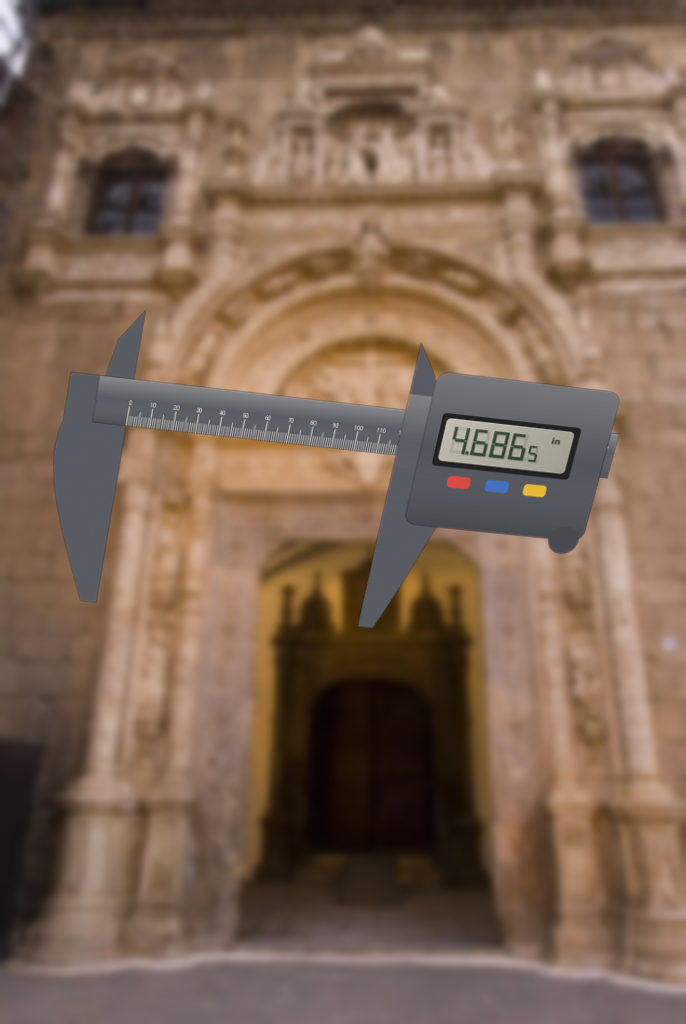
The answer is 4.6865 in
